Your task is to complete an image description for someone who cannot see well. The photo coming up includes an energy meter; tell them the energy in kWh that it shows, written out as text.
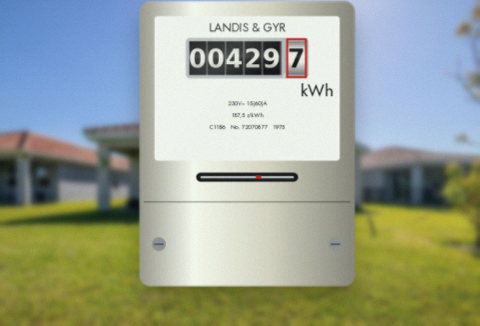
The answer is 429.7 kWh
